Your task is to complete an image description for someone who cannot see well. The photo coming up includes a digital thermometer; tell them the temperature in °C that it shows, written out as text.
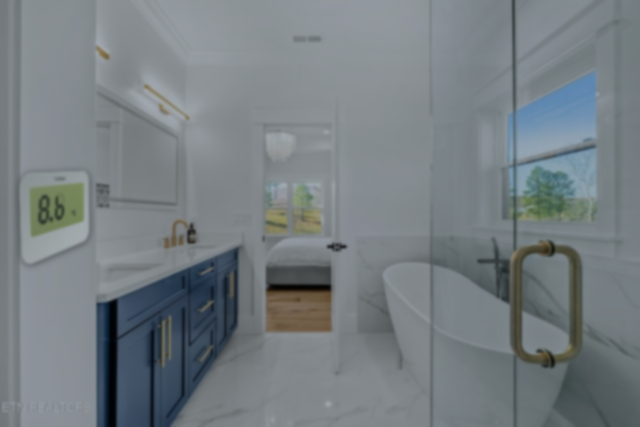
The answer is 8.6 °C
